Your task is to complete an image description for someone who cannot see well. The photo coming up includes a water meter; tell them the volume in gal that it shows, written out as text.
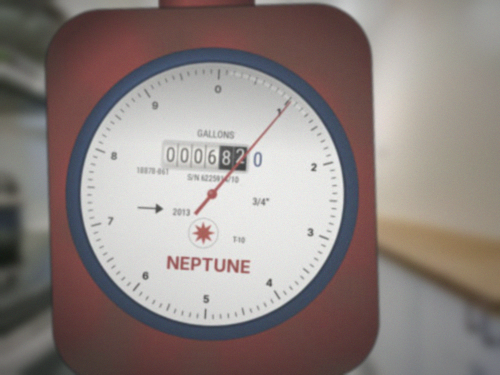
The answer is 6821.0 gal
